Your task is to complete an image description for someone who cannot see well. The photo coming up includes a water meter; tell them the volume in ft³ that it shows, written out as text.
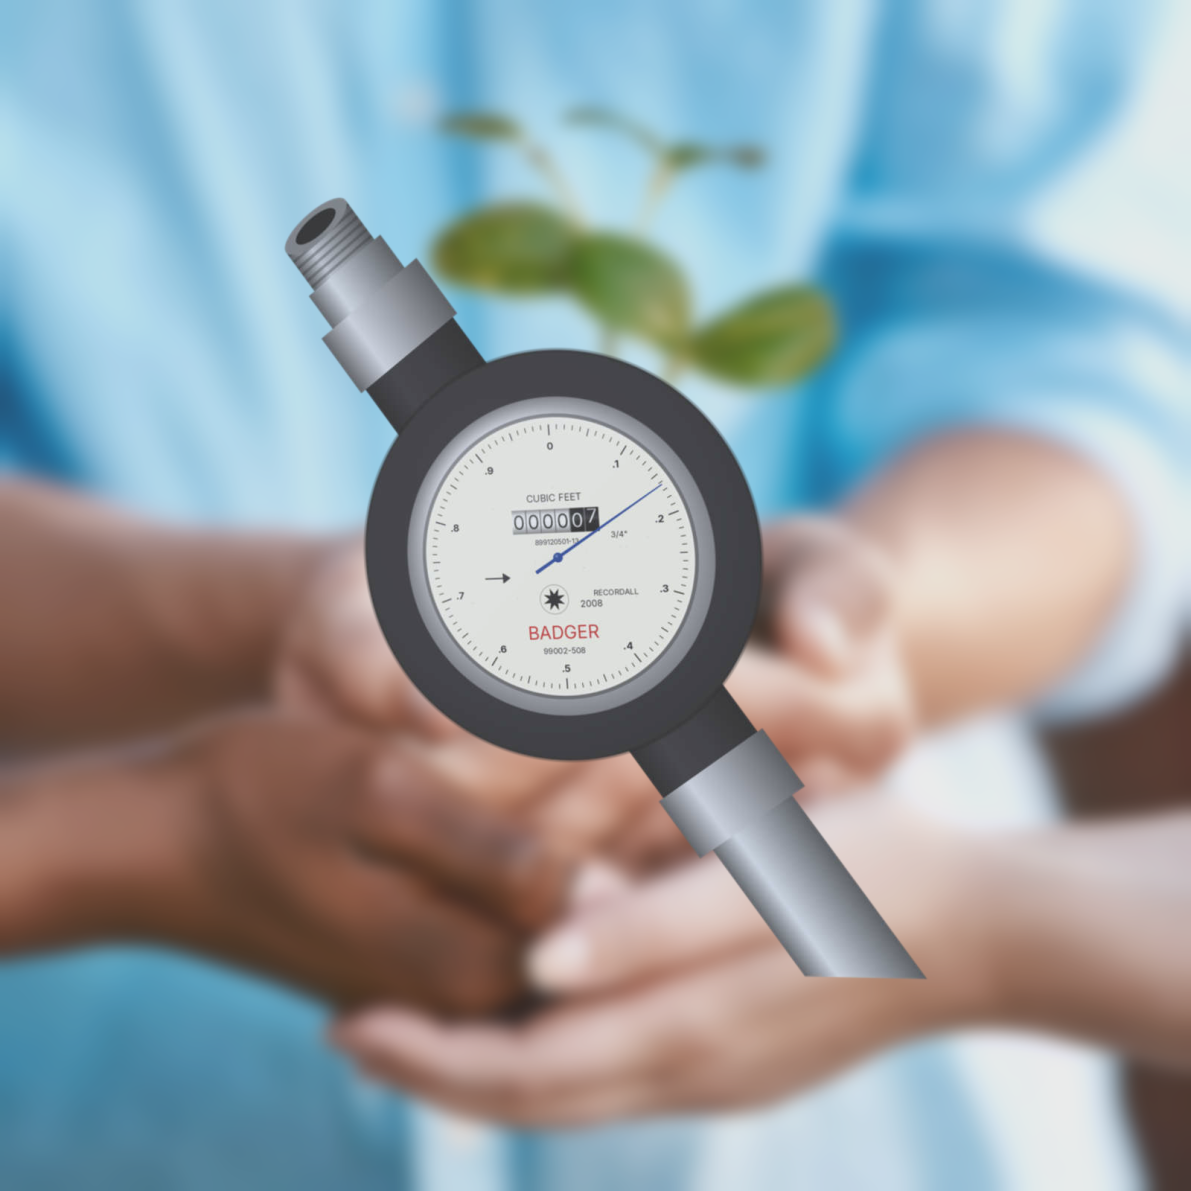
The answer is 7.16 ft³
